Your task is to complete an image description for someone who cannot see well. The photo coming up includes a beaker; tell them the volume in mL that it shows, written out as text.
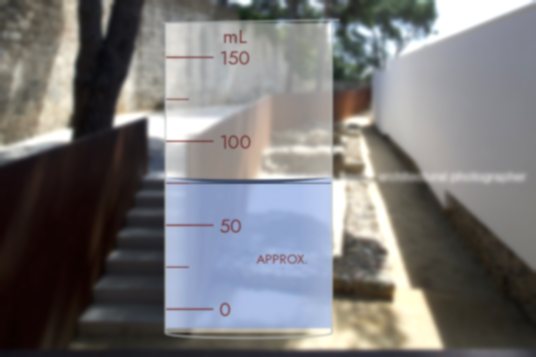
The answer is 75 mL
